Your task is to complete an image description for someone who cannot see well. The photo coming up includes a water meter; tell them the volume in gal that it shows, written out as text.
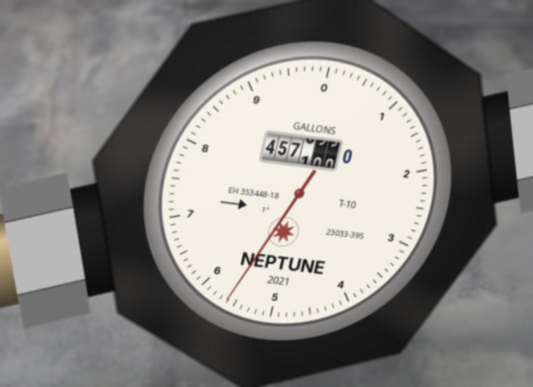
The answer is 4570995.6 gal
